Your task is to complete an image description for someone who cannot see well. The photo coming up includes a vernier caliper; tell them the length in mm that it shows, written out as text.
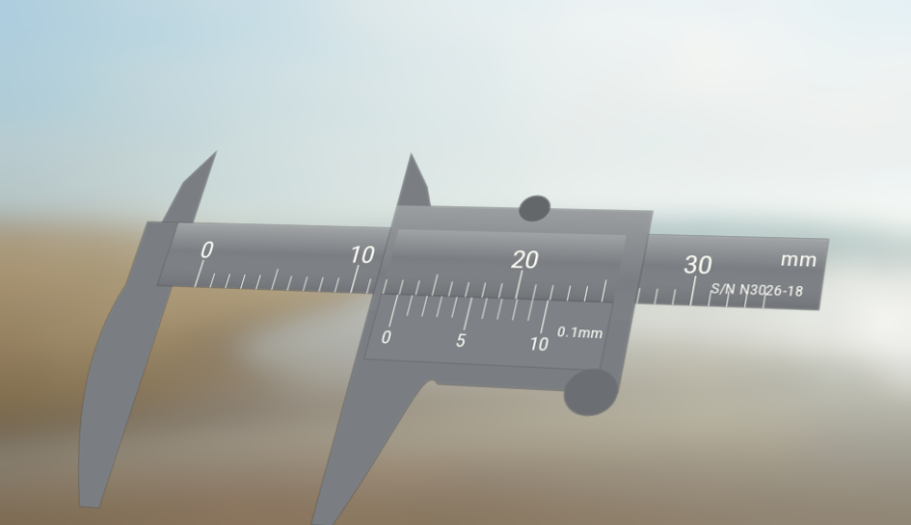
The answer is 12.9 mm
